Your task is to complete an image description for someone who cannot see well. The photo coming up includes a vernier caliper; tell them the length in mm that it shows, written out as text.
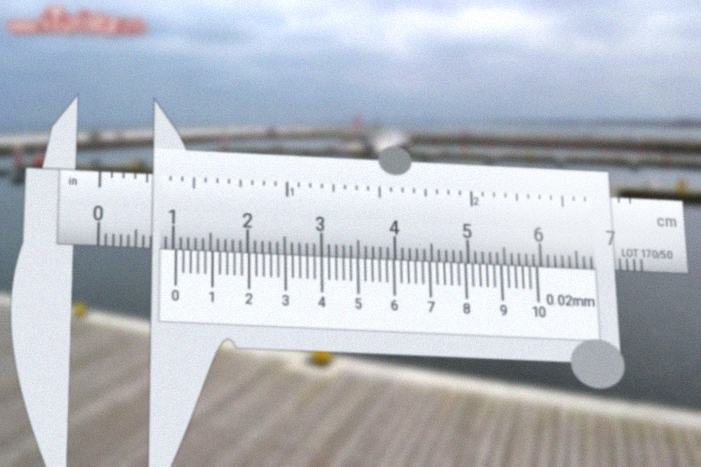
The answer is 10.4 mm
